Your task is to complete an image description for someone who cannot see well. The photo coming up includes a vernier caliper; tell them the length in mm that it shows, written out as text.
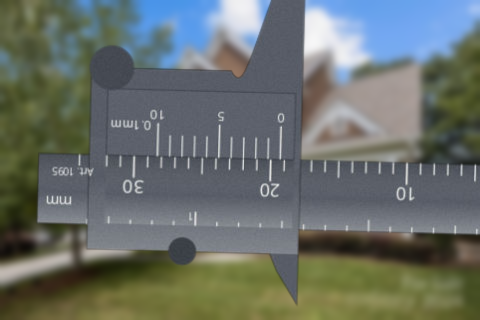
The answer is 19.3 mm
